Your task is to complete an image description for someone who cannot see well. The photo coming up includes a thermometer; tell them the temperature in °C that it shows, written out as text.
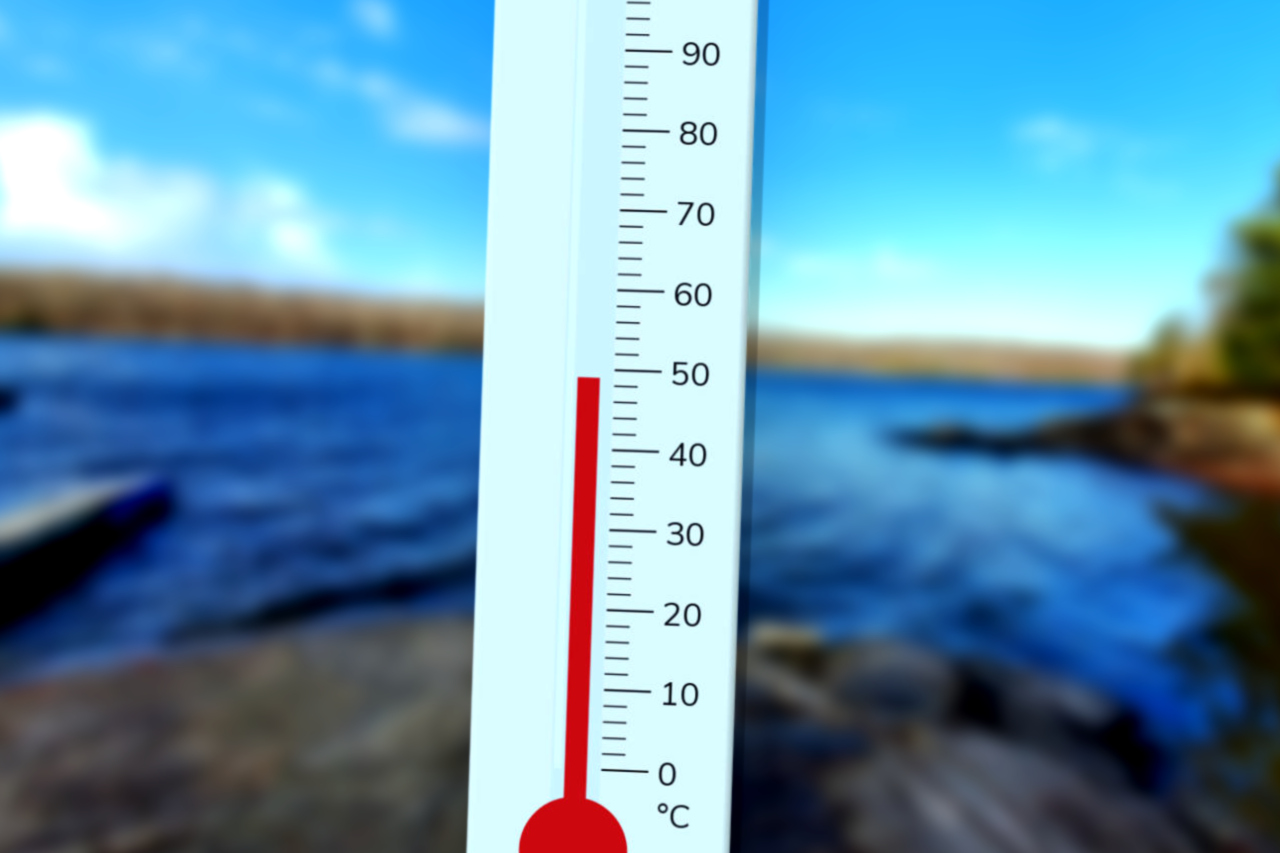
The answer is 49 °C
